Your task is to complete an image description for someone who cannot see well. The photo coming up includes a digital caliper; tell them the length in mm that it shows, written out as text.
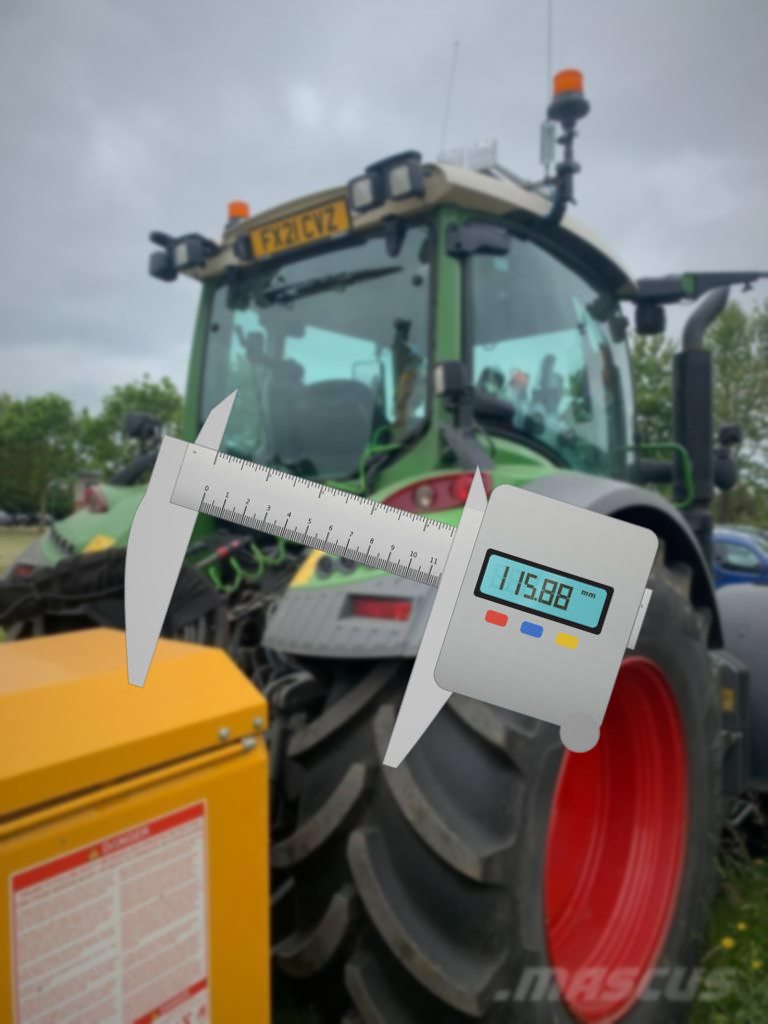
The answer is 115.88 mm
